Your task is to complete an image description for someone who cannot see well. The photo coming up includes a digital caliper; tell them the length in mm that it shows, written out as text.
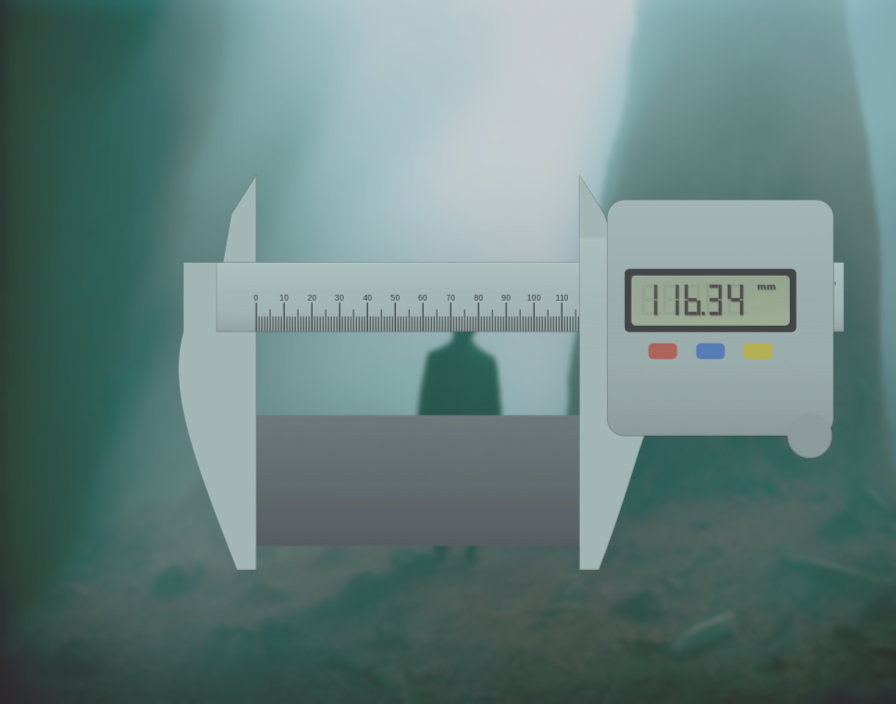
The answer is 116.34 mm
